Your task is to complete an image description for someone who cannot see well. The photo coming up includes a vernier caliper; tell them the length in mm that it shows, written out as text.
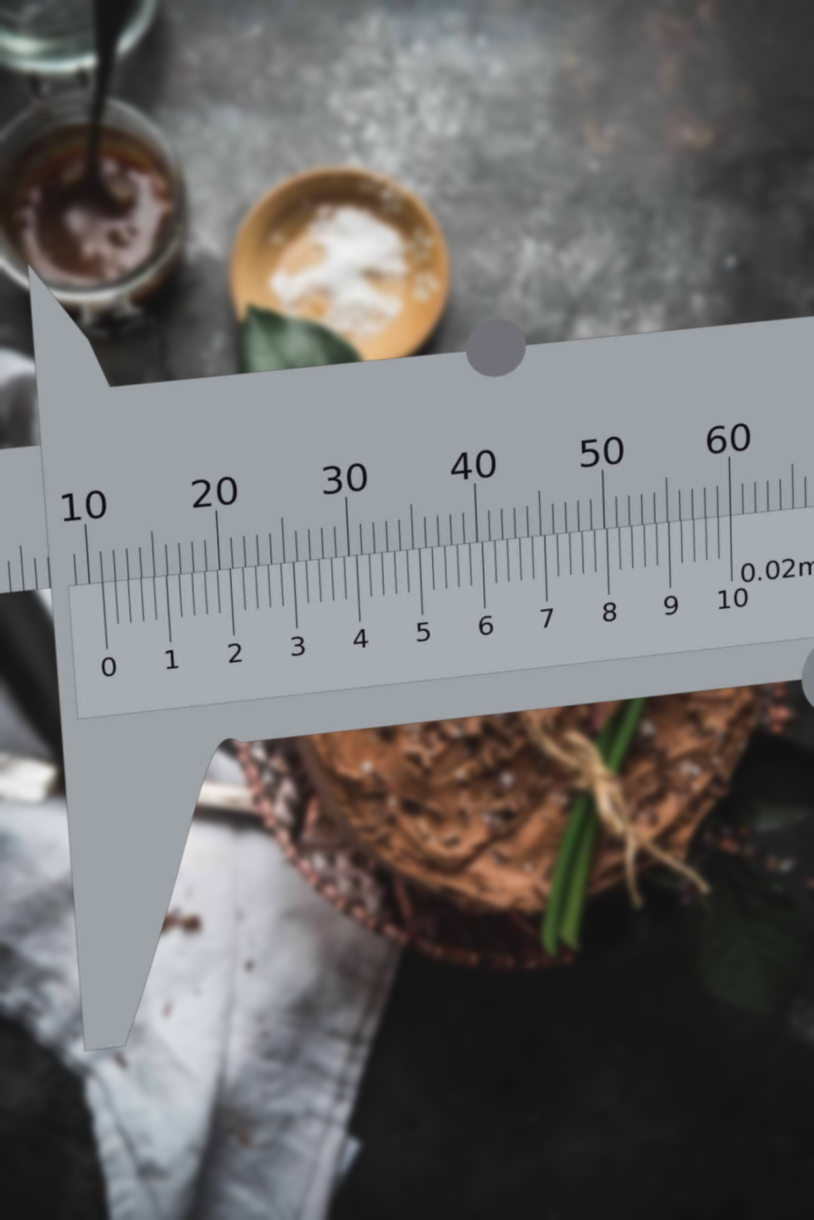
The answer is 11.0 mm
